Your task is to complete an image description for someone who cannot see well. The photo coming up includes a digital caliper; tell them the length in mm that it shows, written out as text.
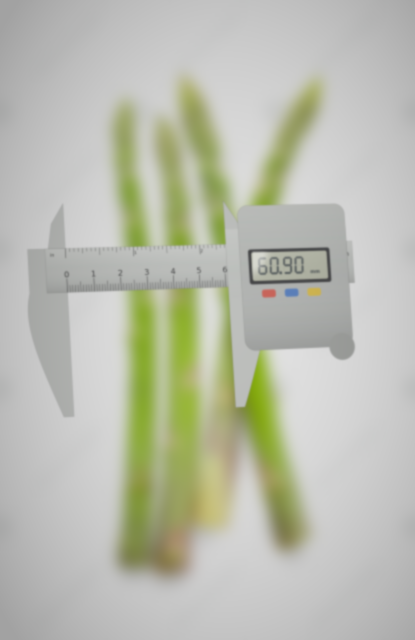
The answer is 60.90 mm
